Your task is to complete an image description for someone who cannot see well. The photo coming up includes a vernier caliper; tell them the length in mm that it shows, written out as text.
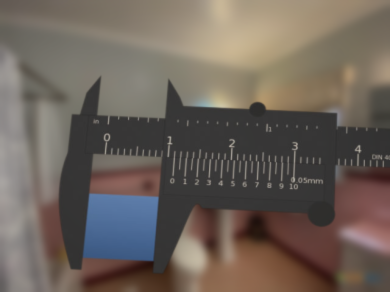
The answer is 11.0 mm
